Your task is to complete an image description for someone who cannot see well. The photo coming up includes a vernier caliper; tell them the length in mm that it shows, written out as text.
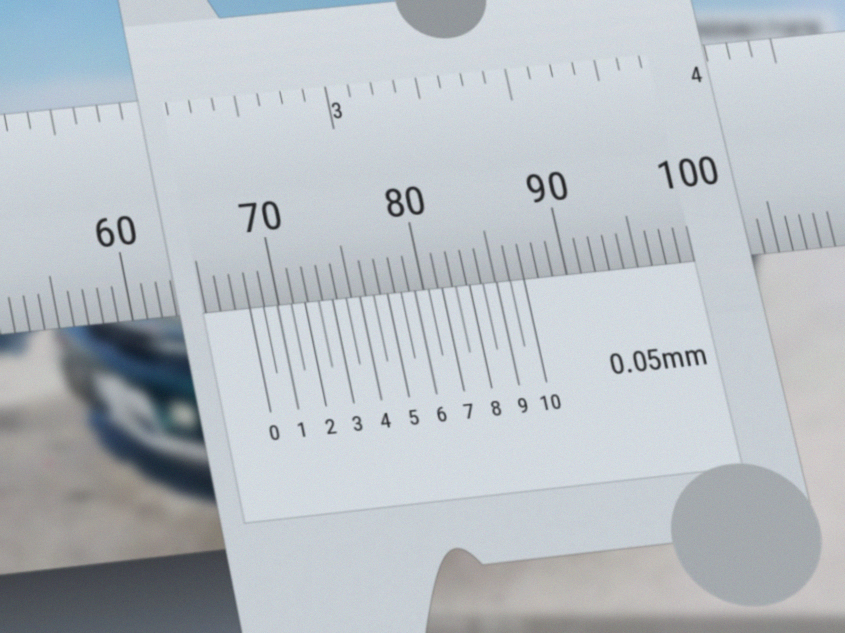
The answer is 68.0 mm
